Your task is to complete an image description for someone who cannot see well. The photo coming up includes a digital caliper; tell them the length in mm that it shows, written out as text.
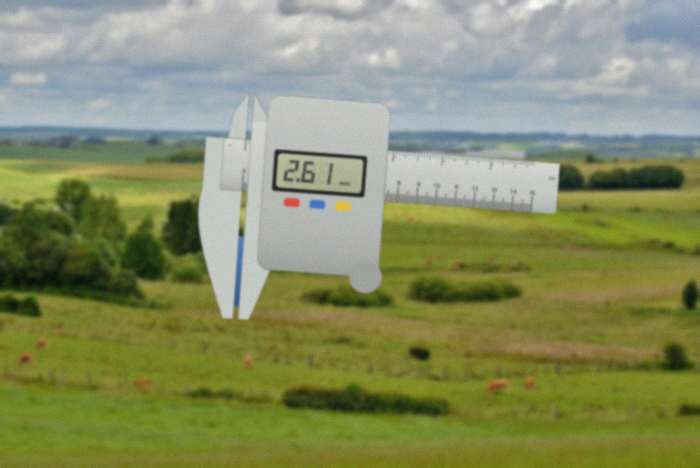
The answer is 2.61 mm
